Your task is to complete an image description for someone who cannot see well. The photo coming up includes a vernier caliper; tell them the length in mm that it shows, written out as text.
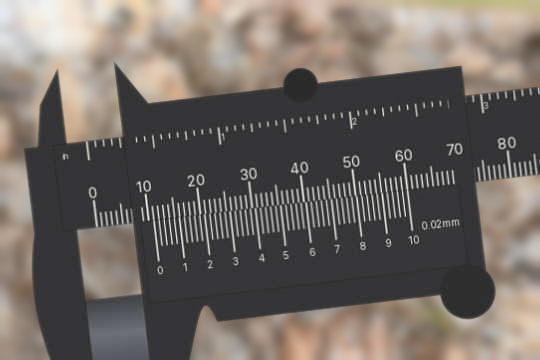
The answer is 11.0 mm
